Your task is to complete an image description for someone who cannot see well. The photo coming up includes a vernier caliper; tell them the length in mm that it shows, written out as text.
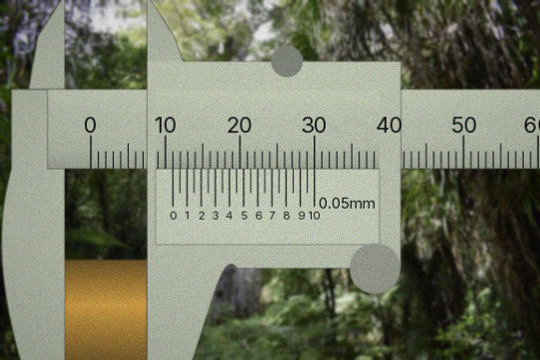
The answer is 11.0 mm
